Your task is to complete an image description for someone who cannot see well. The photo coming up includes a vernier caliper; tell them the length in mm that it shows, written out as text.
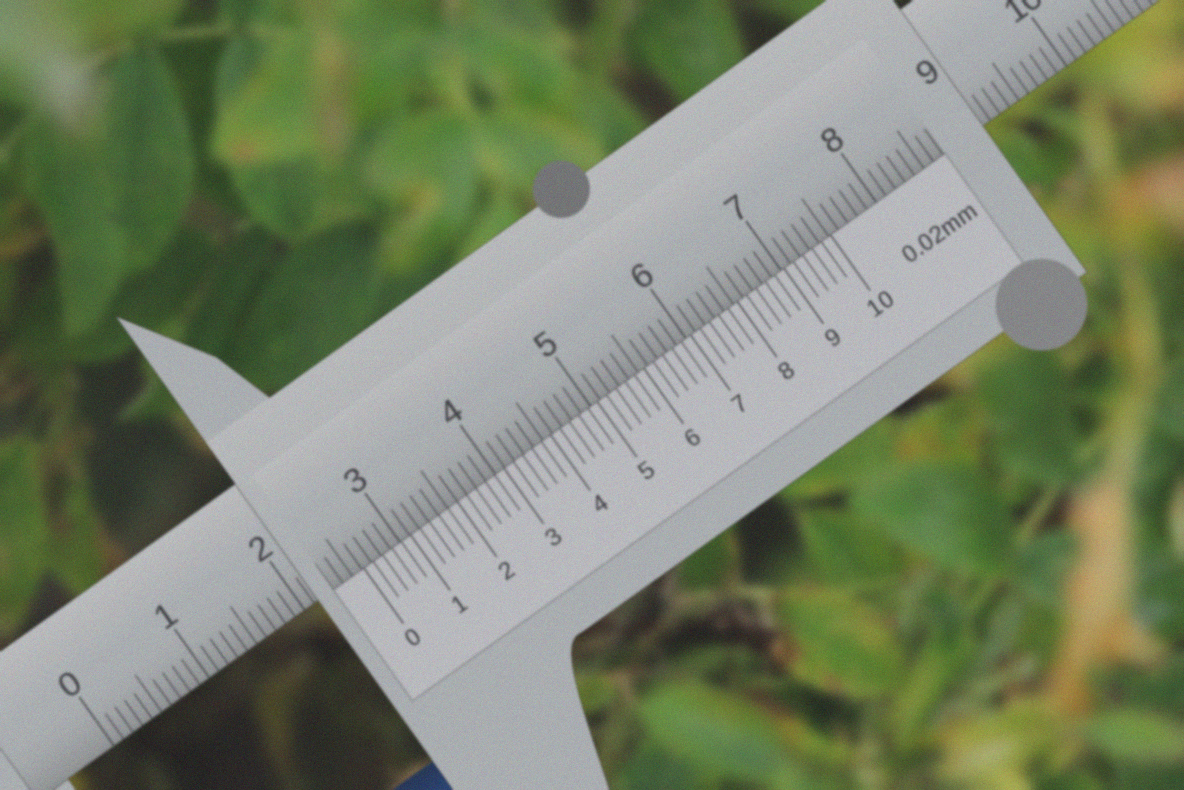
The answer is 26.2 mm
